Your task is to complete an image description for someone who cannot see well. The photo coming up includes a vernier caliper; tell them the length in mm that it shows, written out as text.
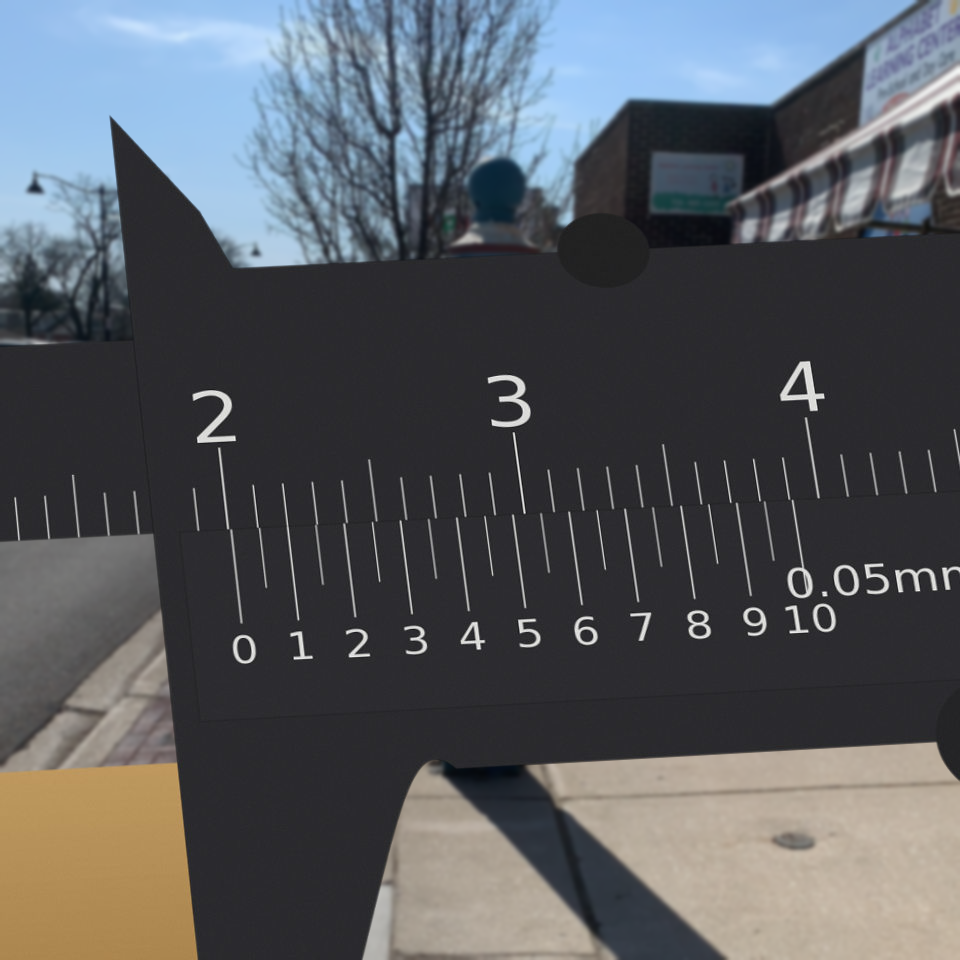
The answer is 20.10 mm
